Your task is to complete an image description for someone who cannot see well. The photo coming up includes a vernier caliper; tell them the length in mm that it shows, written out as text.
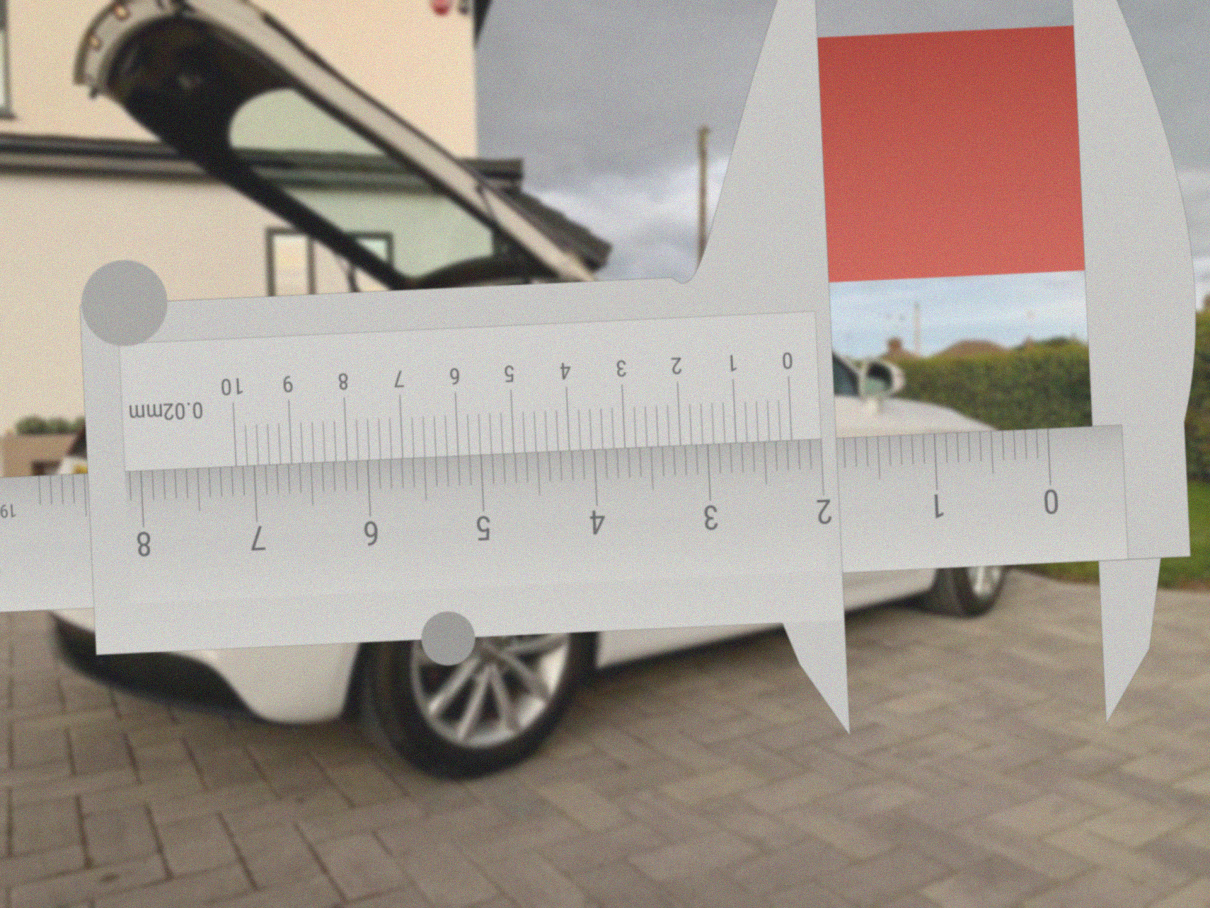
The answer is 22.6 mm
